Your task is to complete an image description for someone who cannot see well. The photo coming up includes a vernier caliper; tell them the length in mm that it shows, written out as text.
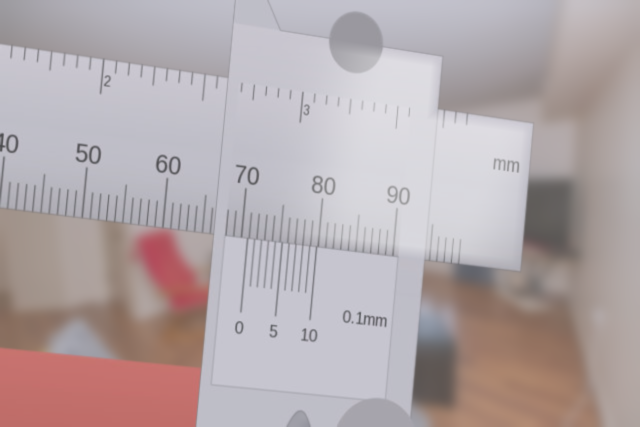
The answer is 70.8 mm
